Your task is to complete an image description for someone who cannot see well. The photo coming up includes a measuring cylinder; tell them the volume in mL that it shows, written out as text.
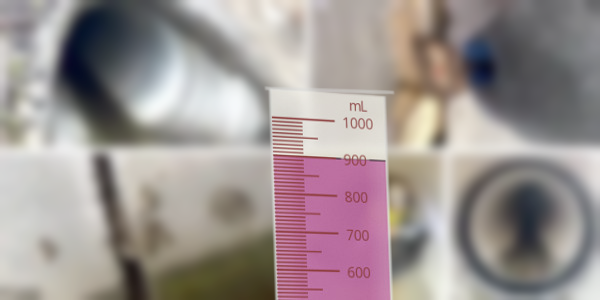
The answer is 900 mL
